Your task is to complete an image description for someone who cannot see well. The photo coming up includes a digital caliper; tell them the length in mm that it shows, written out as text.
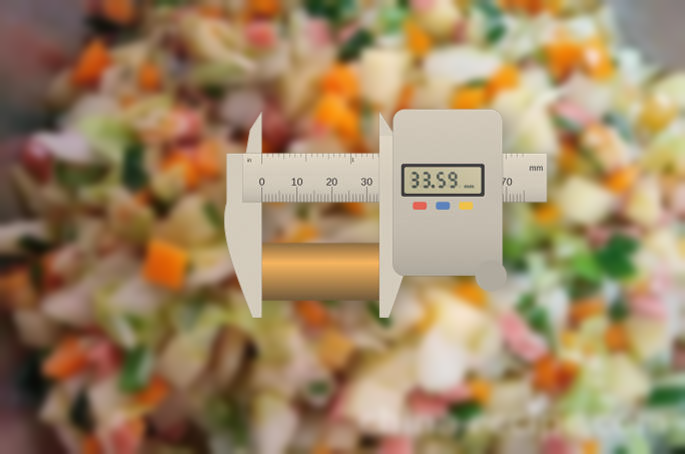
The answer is 33.59 mm
